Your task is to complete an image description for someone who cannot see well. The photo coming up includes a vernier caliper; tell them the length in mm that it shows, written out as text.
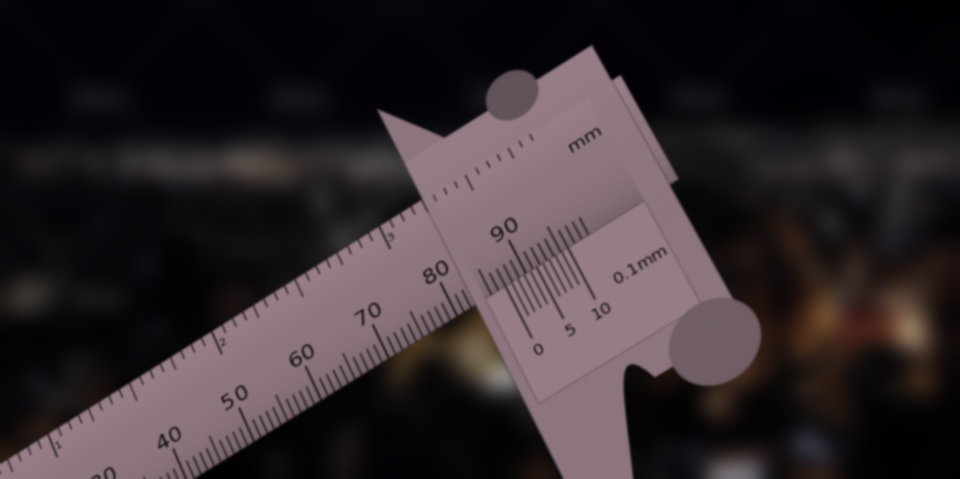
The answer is 87.0 mm
